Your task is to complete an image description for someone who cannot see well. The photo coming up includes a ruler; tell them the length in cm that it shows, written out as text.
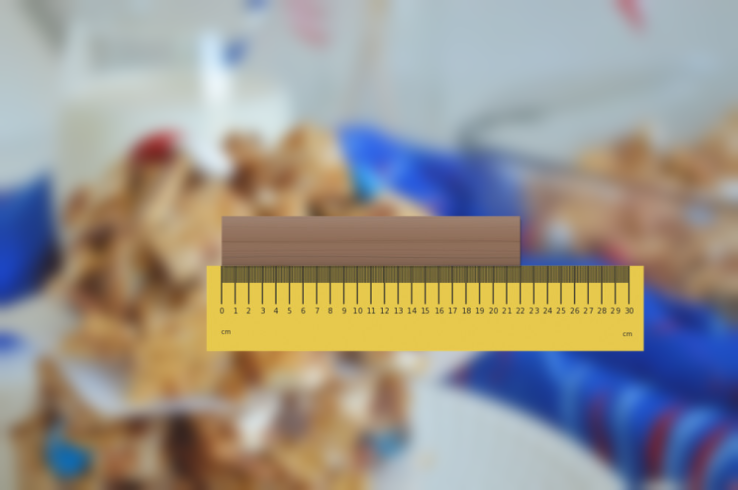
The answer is 22 cm
